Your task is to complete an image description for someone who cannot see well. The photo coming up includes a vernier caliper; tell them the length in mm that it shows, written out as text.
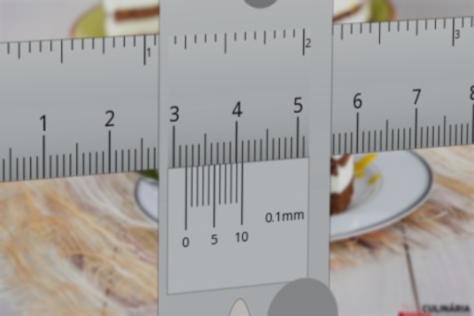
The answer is 32.0 mm
